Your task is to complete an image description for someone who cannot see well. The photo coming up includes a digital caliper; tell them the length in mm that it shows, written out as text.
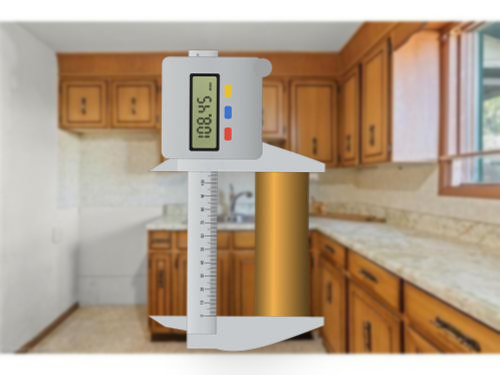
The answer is 108.45 mm
